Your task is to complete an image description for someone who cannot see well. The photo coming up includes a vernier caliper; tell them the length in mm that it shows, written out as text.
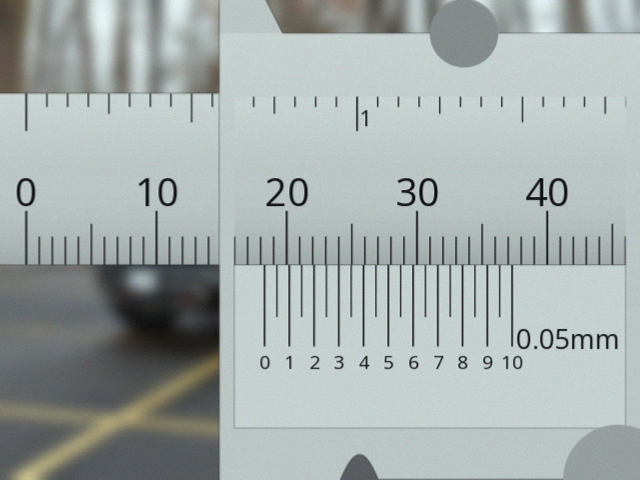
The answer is 18.3 mm
